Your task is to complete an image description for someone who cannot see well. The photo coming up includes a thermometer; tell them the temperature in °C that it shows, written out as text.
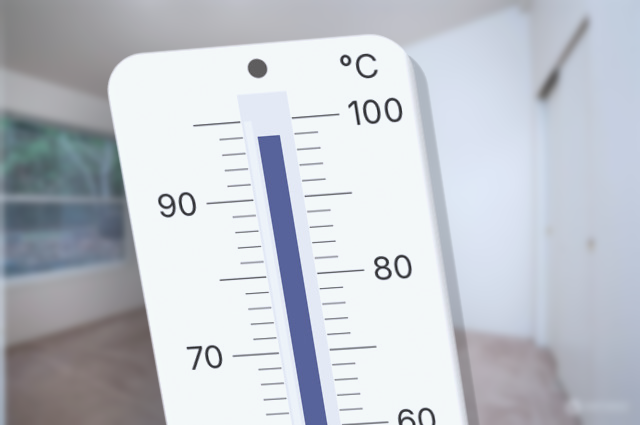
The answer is 98 °C
